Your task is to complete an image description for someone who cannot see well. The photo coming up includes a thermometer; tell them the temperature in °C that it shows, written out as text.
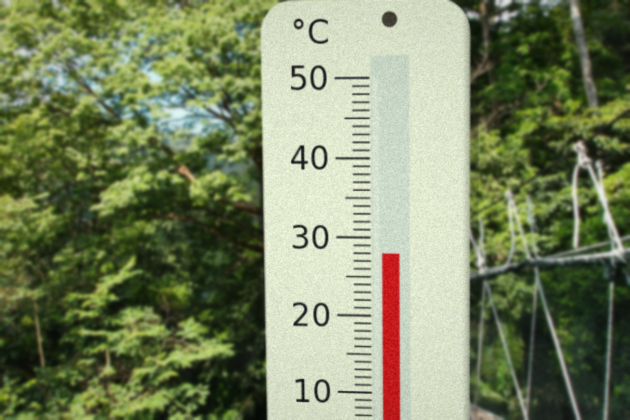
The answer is 28 °C
